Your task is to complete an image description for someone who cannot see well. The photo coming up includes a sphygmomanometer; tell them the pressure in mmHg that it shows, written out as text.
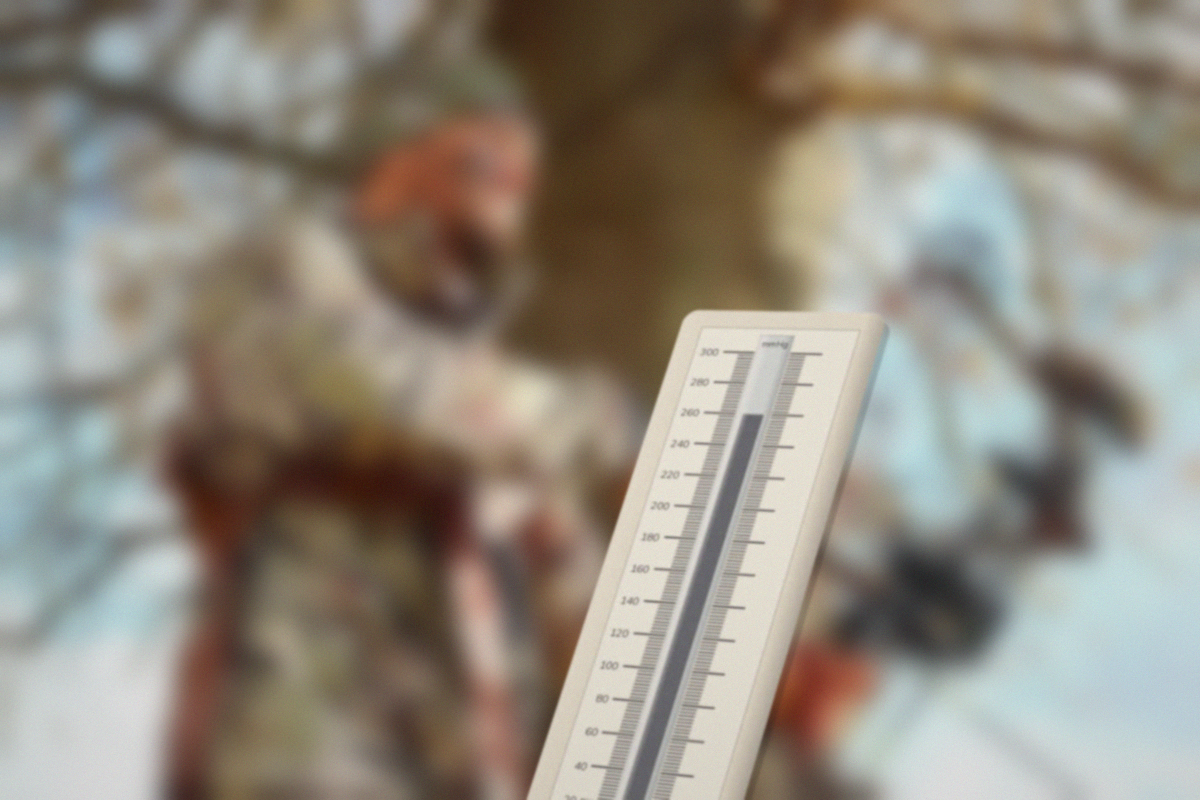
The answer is 260 mmHg
